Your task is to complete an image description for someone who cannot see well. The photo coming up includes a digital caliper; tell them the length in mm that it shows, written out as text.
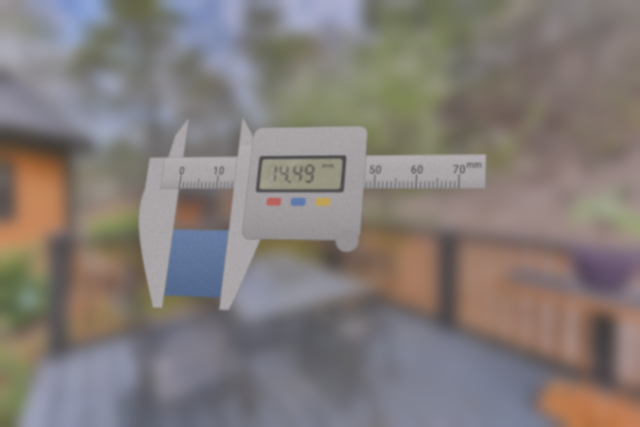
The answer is 14.49 mm
